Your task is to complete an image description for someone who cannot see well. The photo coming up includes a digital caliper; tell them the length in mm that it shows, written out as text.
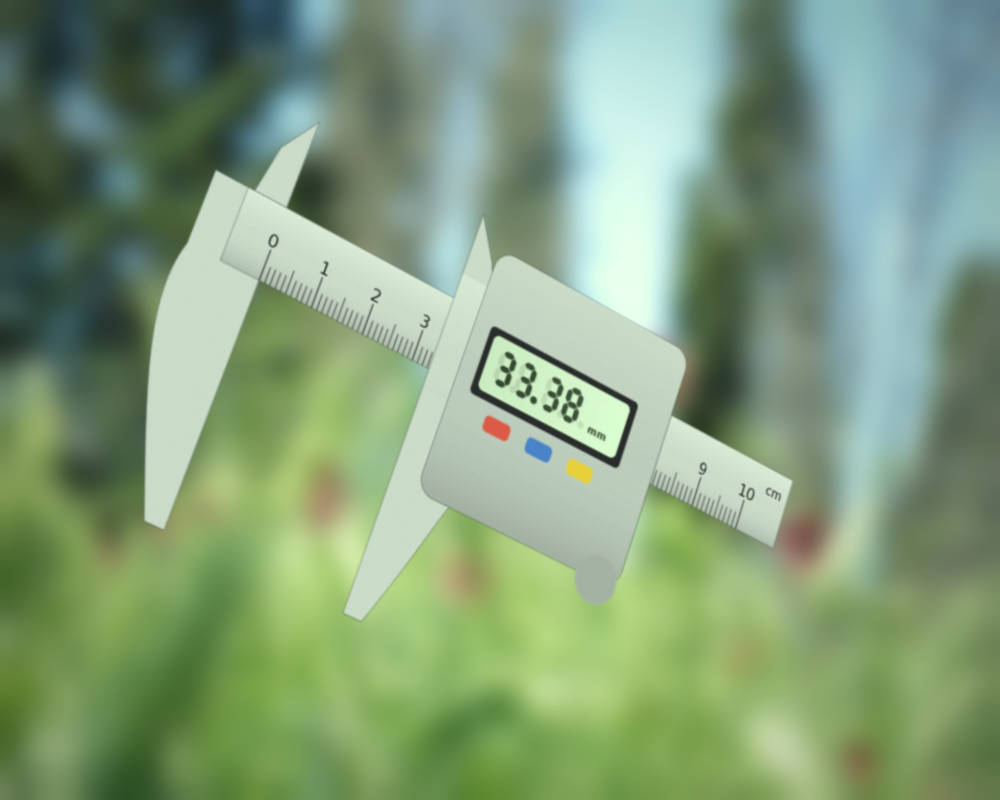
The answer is 33.38 mm
